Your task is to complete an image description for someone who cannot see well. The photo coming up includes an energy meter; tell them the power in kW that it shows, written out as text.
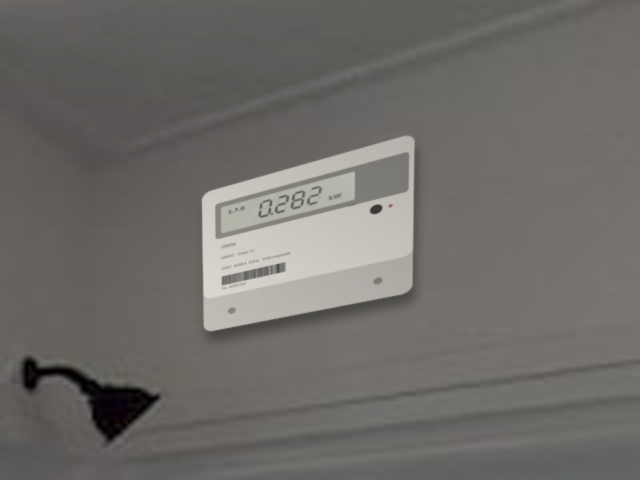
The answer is 0.282 kW
